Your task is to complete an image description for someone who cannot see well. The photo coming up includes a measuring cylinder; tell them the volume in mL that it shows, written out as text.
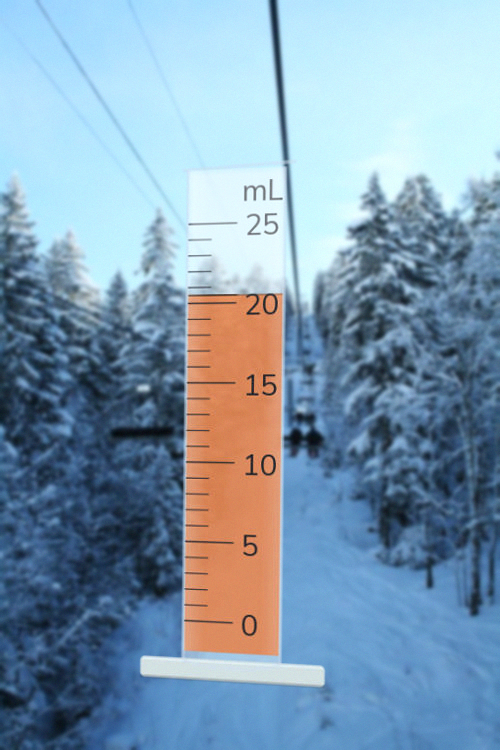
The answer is 20.5 mL
